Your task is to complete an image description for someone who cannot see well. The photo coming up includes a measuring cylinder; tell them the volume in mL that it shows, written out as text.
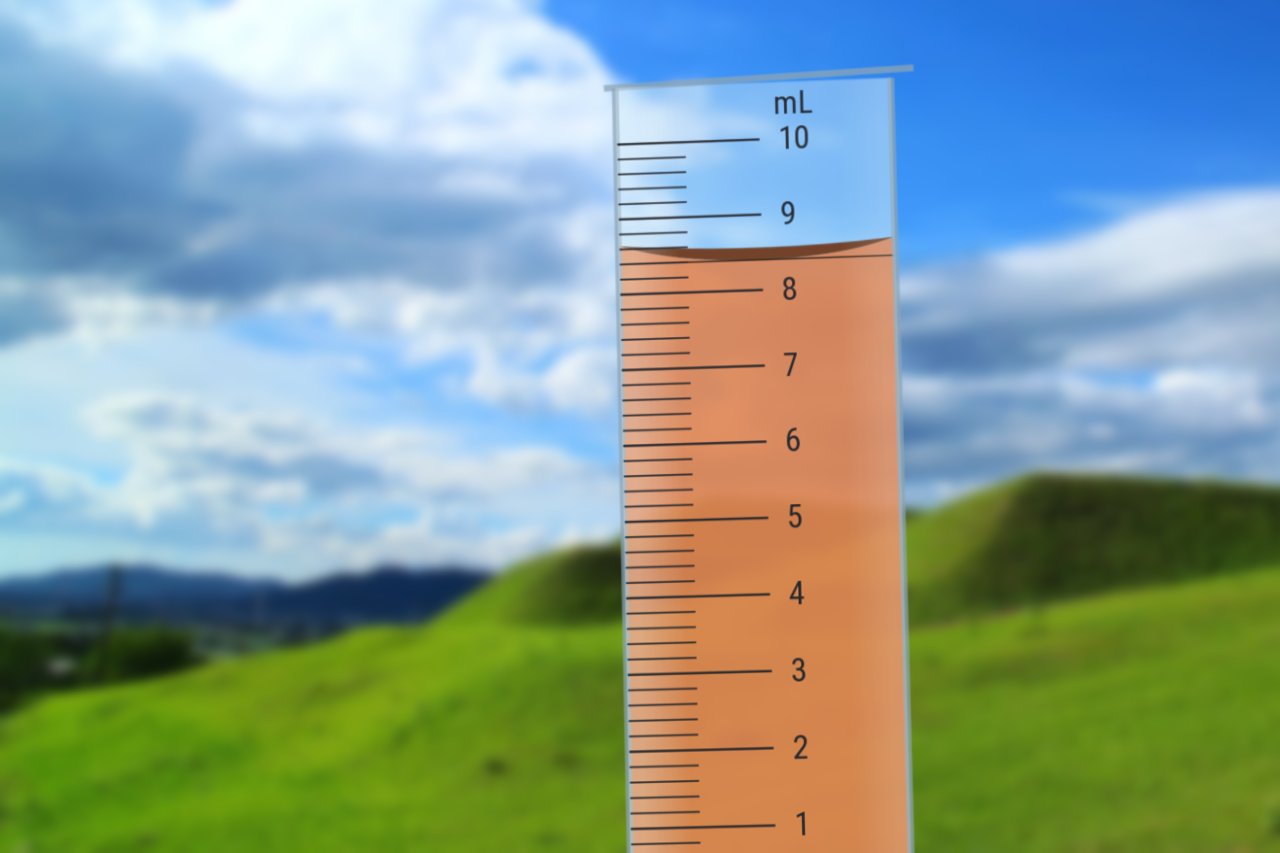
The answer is 8.4 mL
